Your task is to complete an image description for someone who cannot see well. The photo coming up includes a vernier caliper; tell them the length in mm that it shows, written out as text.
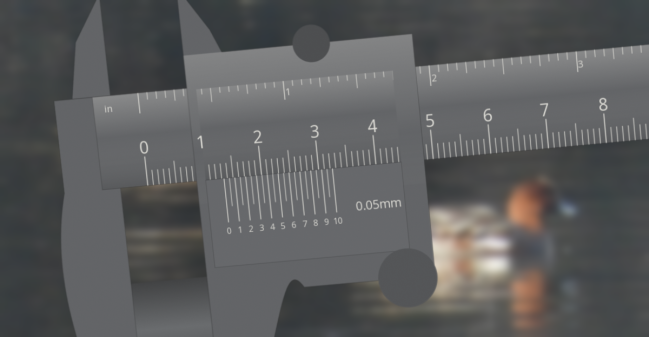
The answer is 13.4 mm
